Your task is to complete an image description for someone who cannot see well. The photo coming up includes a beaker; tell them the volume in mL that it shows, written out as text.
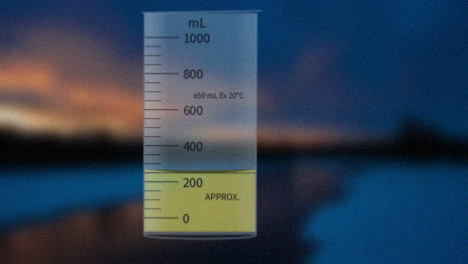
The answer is 250 mL
